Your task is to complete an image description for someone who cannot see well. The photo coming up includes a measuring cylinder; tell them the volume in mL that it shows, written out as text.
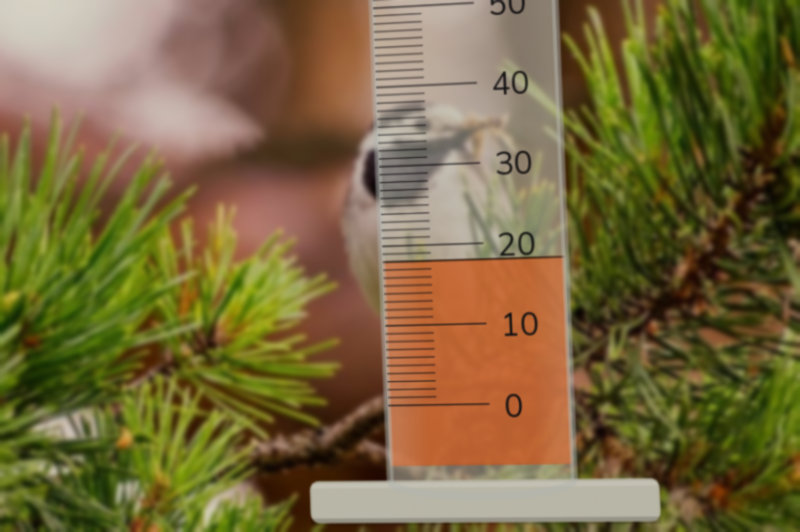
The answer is 18 mL
